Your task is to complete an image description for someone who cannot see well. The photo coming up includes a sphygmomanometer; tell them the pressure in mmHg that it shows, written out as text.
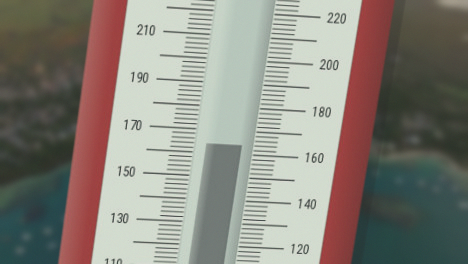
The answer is 164 mmHg
